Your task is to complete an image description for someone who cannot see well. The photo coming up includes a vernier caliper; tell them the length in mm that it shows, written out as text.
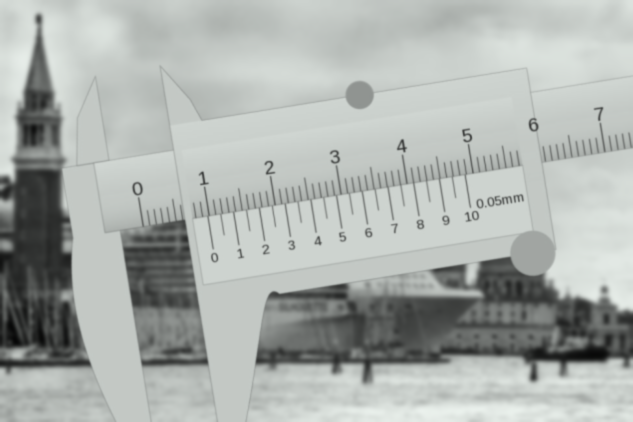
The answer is 9.8 mm
